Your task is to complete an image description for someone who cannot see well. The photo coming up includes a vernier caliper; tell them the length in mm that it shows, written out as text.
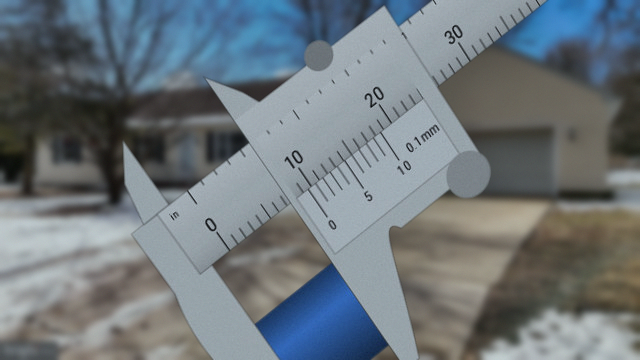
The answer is 9.6 mm
